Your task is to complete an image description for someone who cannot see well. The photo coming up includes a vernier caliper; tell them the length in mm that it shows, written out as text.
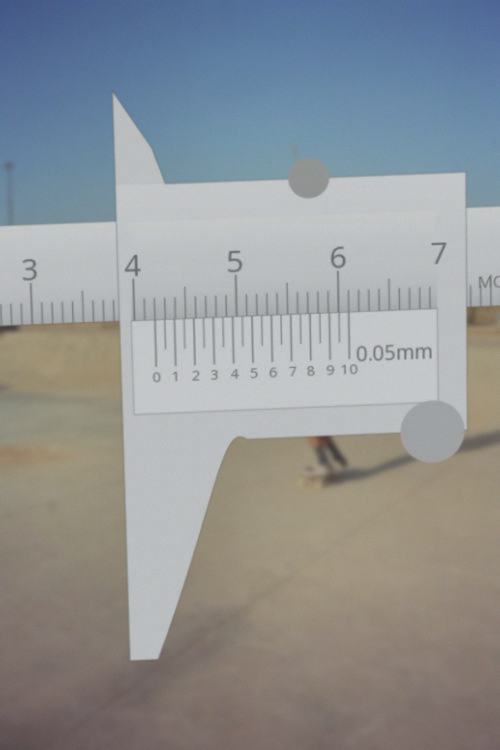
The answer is 42.0 mm
